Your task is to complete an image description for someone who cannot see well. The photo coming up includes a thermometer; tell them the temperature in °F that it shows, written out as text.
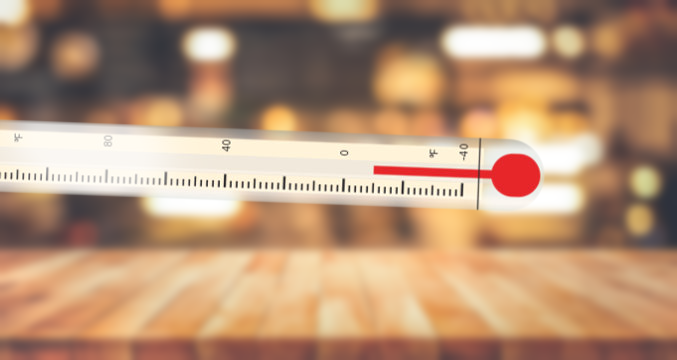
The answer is -10 °F
